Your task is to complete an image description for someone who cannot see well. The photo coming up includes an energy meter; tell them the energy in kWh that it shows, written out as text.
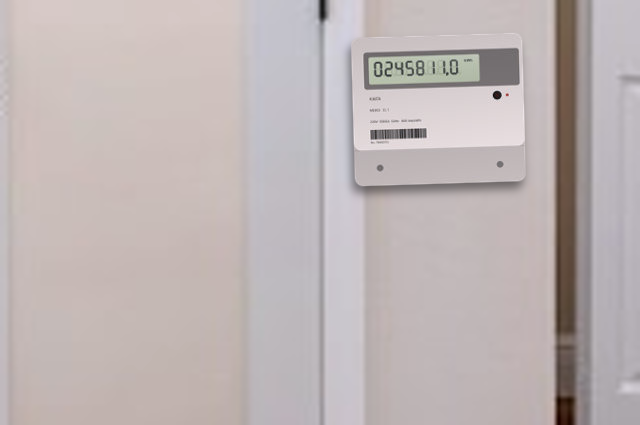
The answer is 245811.0 kWh
